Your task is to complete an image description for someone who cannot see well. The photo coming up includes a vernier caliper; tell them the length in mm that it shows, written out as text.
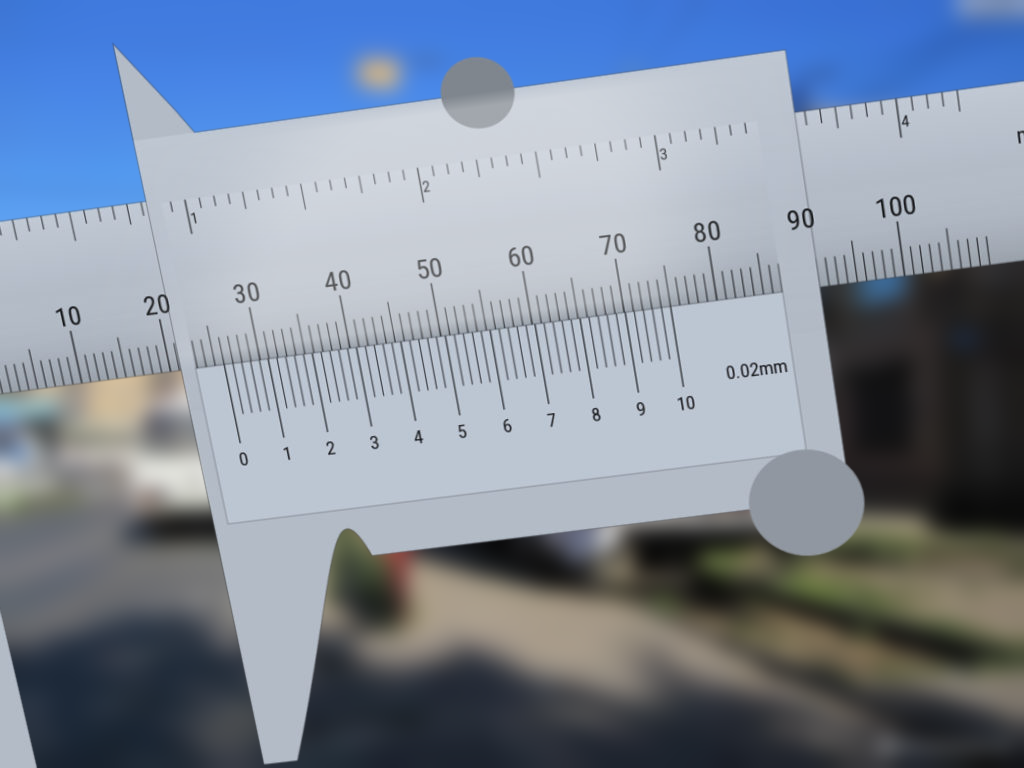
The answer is 26.0 mm
